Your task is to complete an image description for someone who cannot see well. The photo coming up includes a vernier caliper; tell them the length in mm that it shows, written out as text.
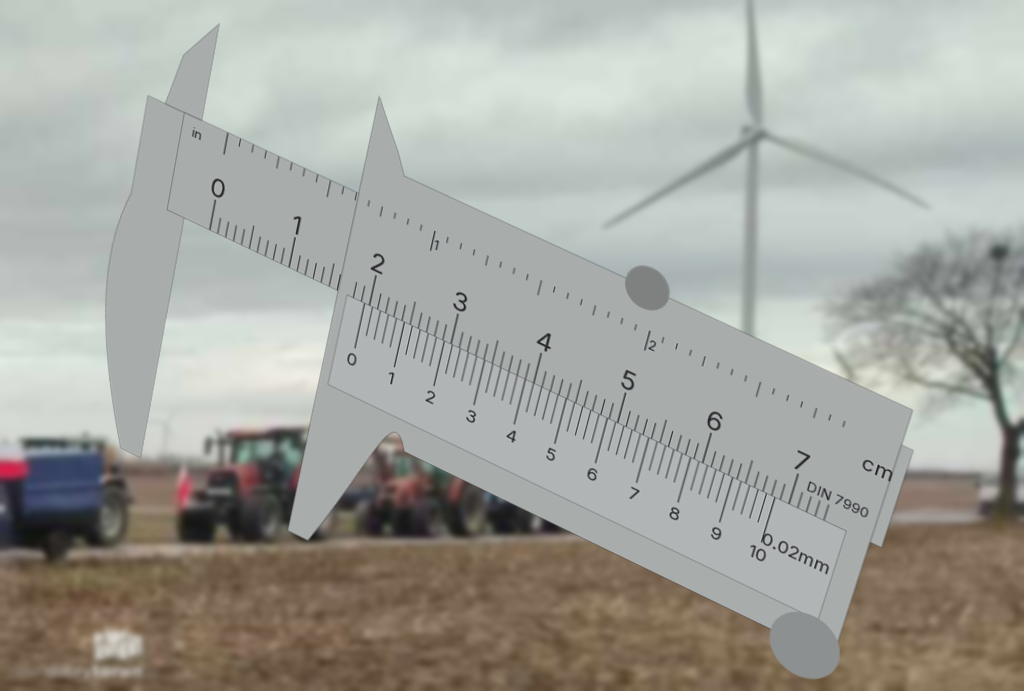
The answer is 19.4 mm
